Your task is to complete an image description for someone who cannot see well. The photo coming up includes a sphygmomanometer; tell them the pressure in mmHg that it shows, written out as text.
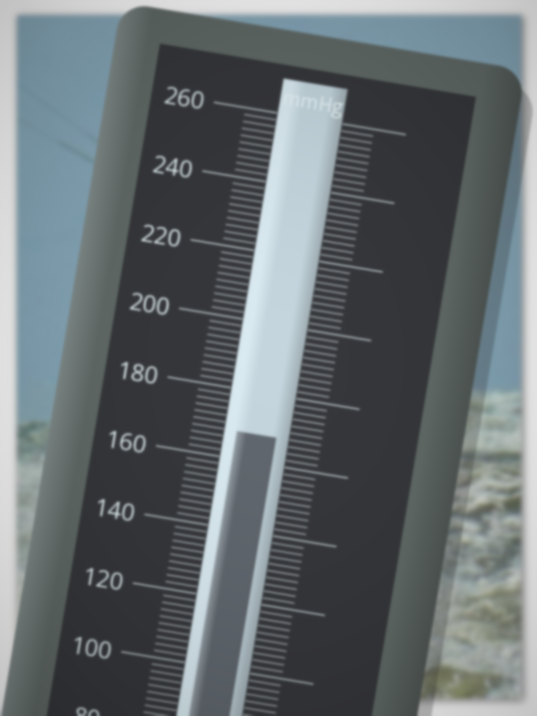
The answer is 168 mmHg
